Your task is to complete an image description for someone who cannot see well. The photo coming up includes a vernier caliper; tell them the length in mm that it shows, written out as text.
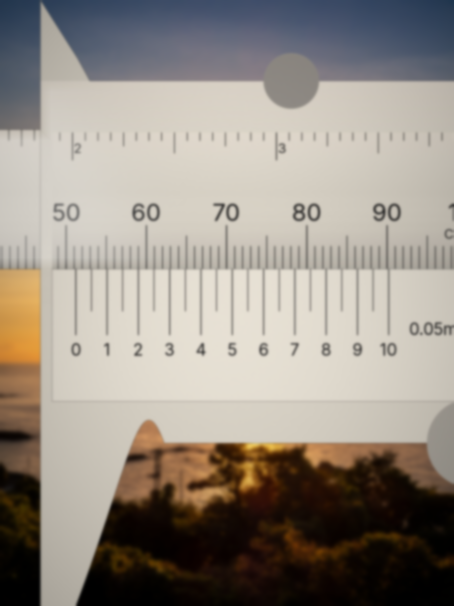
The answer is 51.2 mm
